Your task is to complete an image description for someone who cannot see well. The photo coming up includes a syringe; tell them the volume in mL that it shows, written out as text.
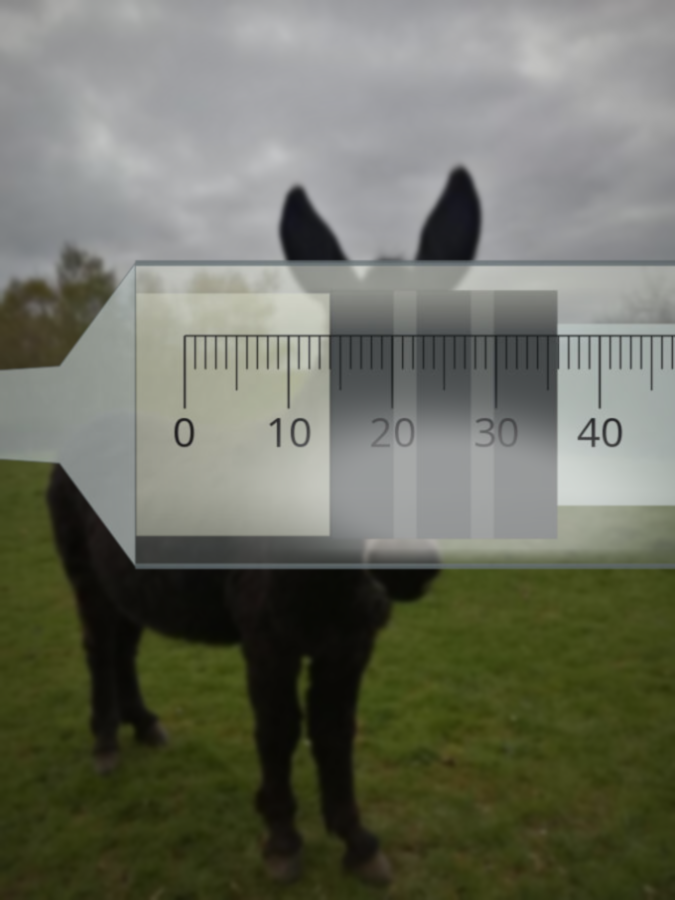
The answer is 14 mL
